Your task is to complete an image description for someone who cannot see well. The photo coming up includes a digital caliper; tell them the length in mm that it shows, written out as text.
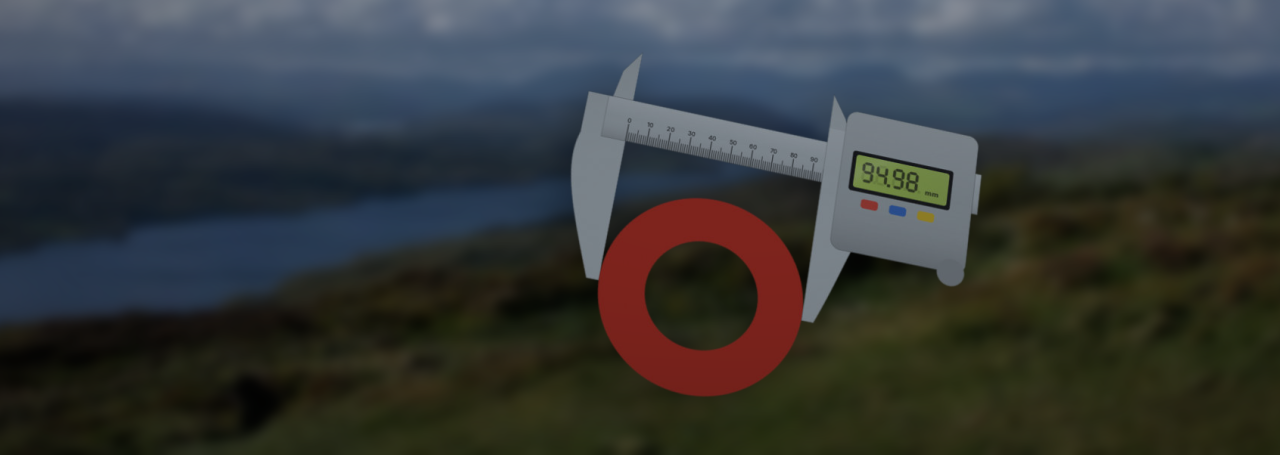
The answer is 94.98 mm
